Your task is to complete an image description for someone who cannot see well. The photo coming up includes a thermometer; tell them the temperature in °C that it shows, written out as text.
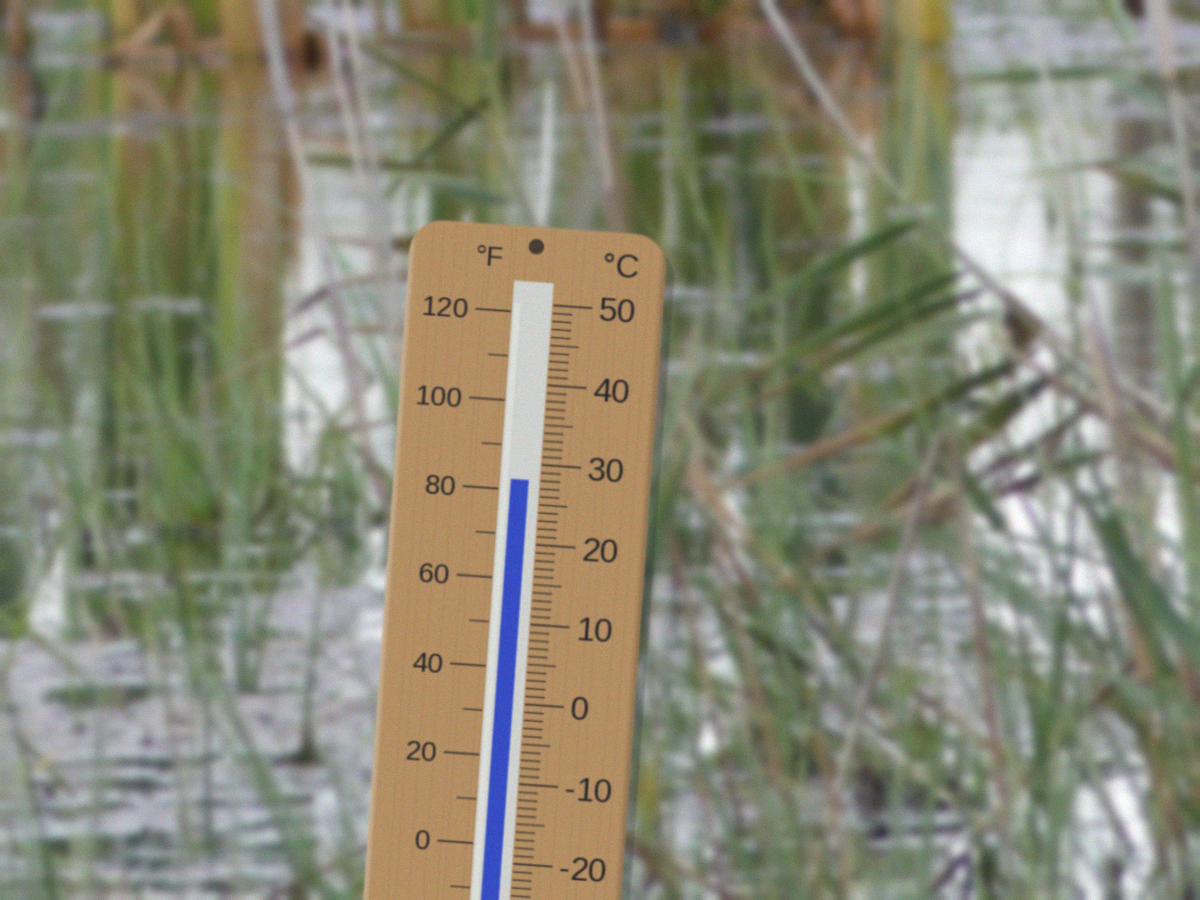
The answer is 28 °C
